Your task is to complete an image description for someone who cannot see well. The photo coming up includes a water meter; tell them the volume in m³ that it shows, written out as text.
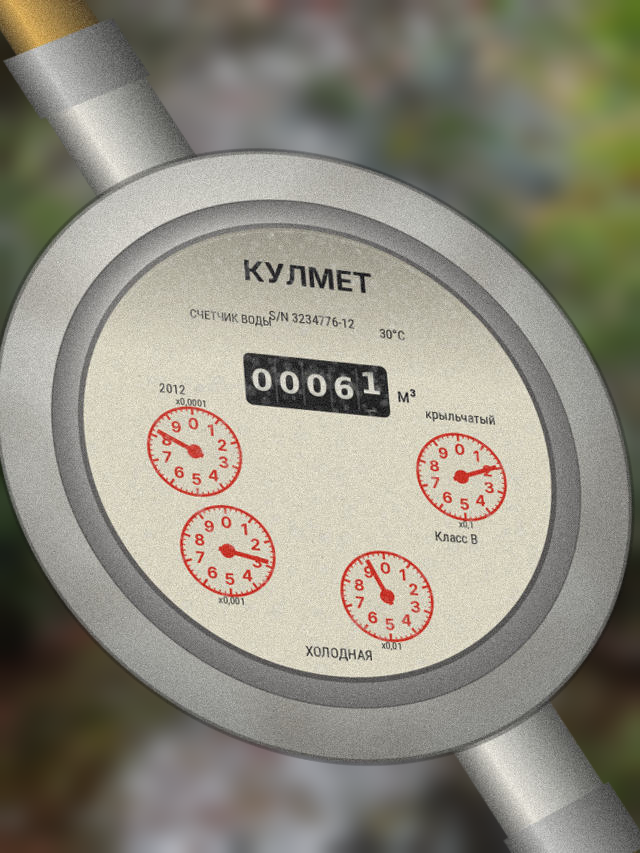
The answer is 61.1928 m³
